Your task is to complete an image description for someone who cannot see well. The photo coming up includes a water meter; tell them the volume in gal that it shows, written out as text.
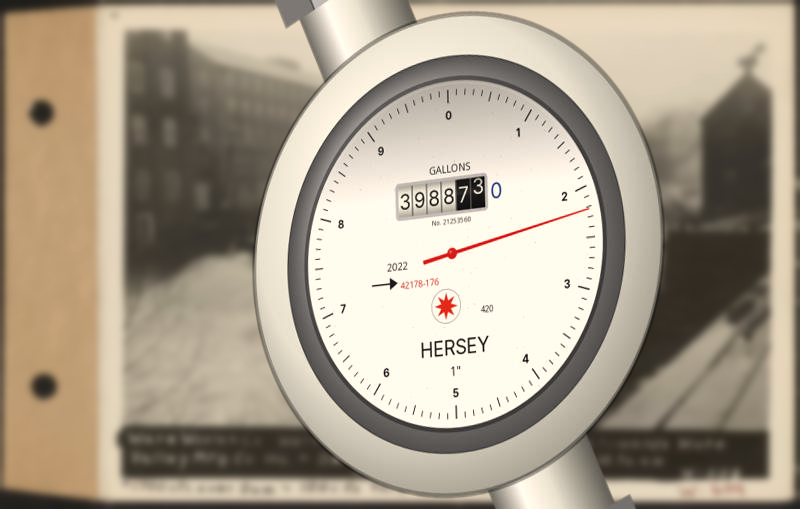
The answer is 3988732.2 gal
